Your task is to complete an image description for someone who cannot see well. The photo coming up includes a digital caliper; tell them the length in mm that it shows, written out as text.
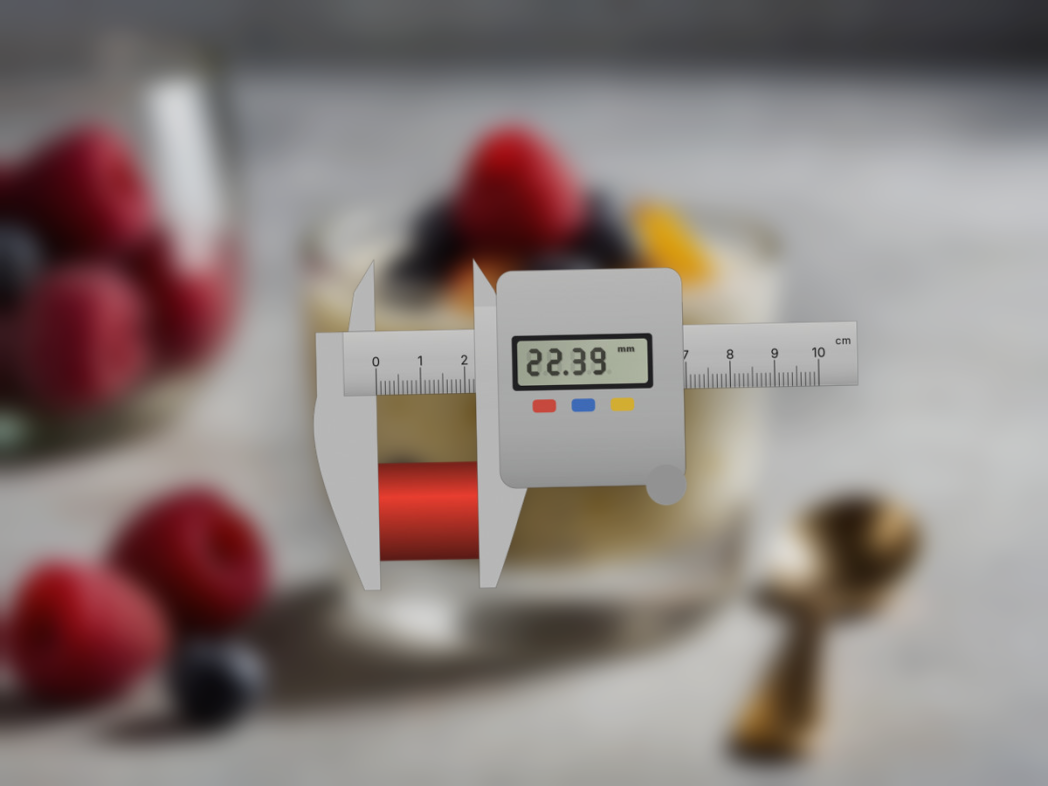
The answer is 22.39 mm
